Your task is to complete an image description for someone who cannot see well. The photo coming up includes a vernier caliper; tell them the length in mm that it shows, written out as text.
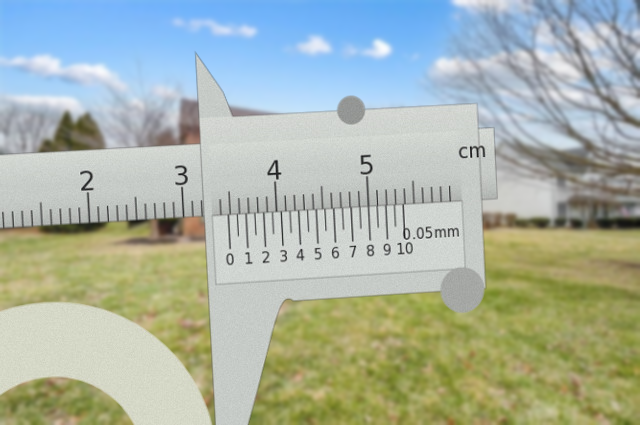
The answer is 34.8 mm
